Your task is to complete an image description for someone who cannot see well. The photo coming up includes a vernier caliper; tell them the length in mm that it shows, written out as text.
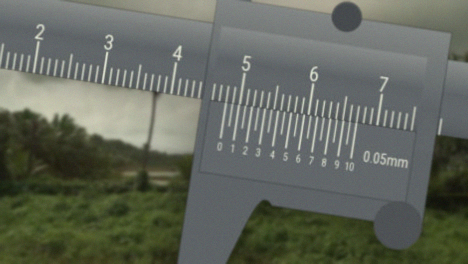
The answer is 48.0 mm
